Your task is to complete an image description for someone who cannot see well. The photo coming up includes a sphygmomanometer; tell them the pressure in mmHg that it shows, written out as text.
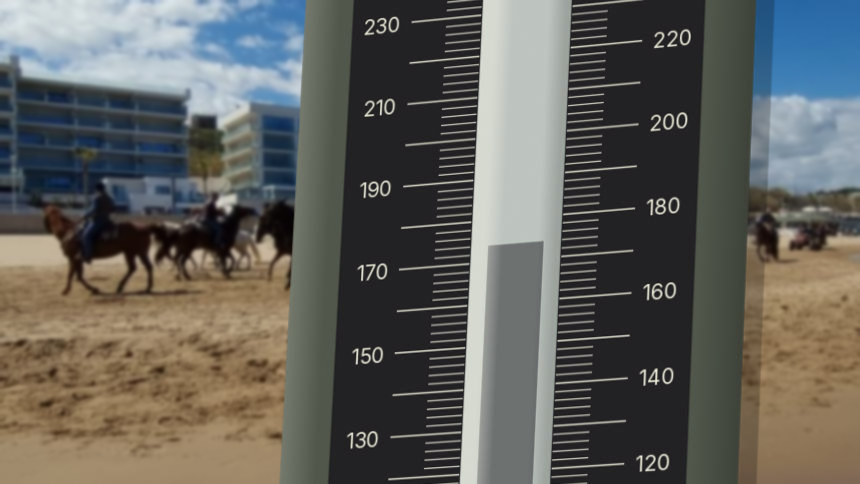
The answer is 174 mmHg
